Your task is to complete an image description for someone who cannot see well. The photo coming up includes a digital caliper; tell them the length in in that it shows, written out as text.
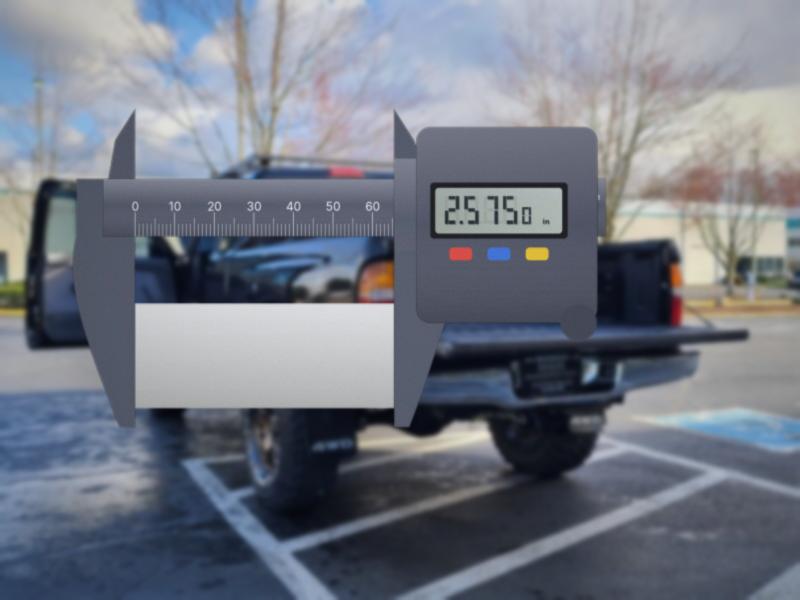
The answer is 2.5750 in
